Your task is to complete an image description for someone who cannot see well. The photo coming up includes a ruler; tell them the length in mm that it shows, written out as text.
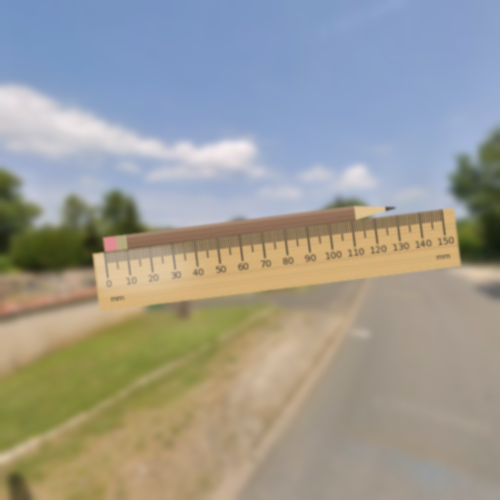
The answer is 130 mm
